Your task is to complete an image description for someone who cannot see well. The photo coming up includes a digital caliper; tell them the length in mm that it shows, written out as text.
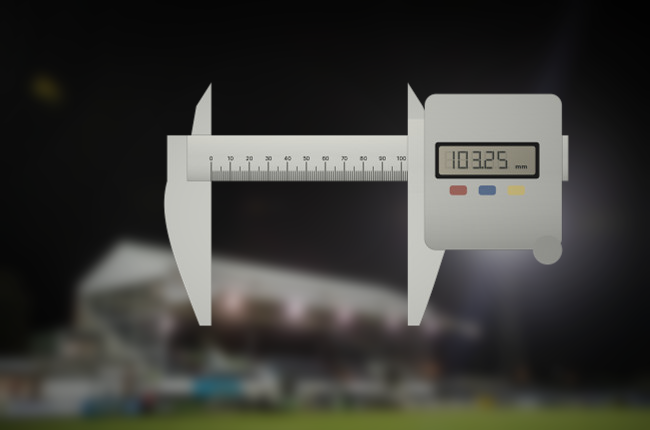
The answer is 103.25 mm
